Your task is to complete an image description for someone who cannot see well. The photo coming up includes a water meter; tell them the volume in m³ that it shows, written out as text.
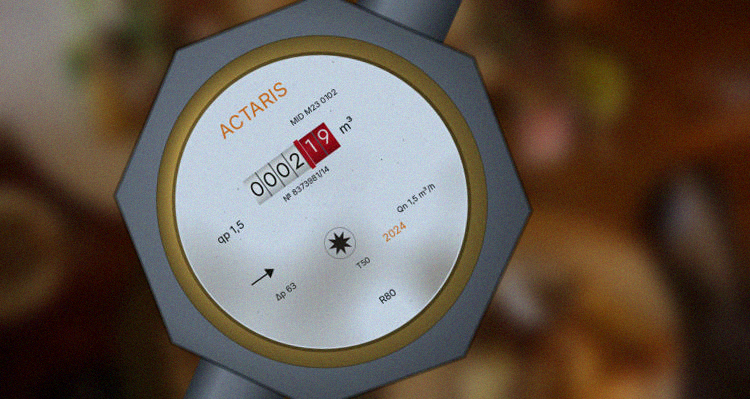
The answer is 2.19 m³
